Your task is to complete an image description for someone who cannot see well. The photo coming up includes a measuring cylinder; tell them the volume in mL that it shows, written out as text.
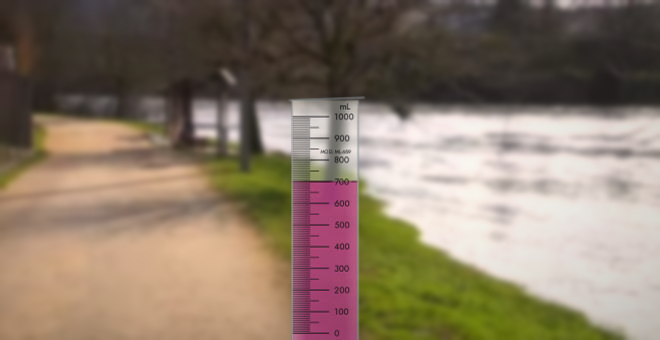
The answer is 700 mL
